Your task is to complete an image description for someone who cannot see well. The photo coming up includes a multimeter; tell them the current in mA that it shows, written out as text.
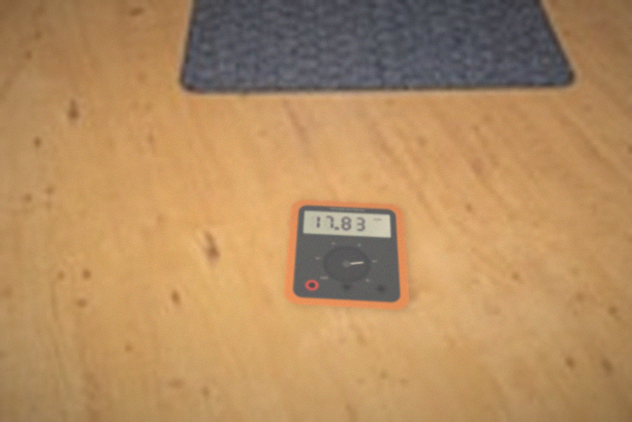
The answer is 17.83 mA
